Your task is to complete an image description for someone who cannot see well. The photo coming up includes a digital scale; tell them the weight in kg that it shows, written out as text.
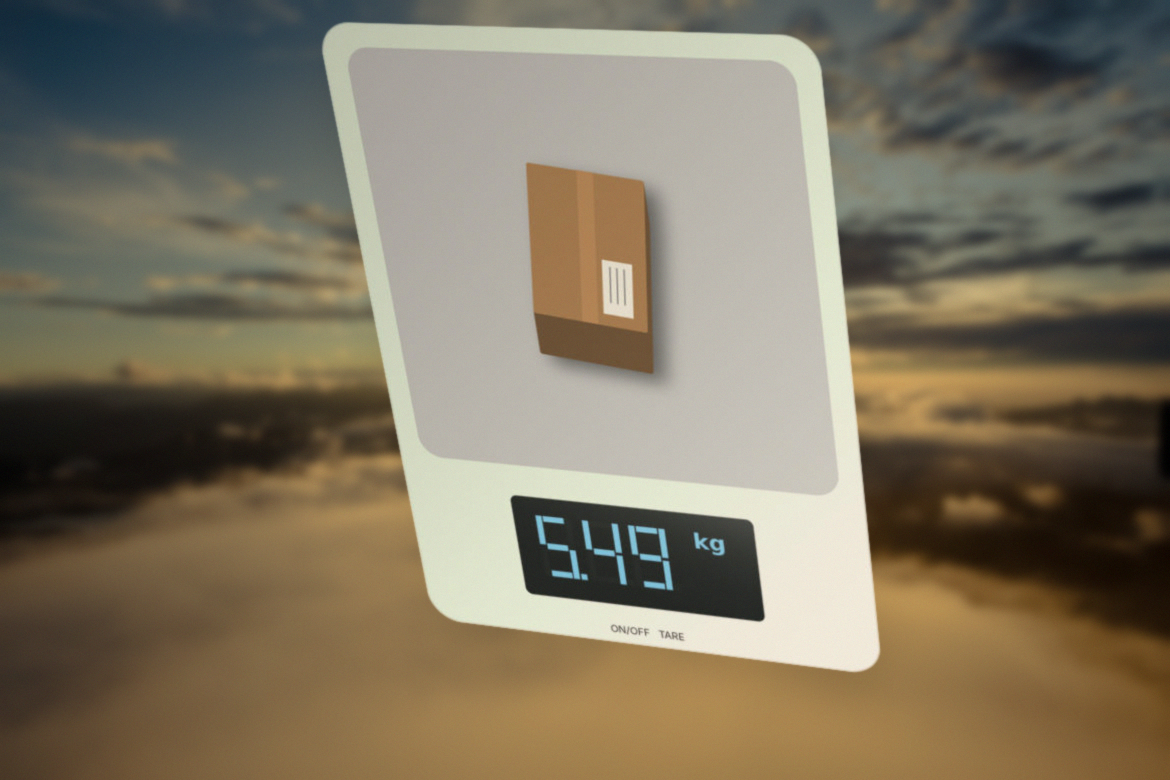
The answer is 5.49 kg
